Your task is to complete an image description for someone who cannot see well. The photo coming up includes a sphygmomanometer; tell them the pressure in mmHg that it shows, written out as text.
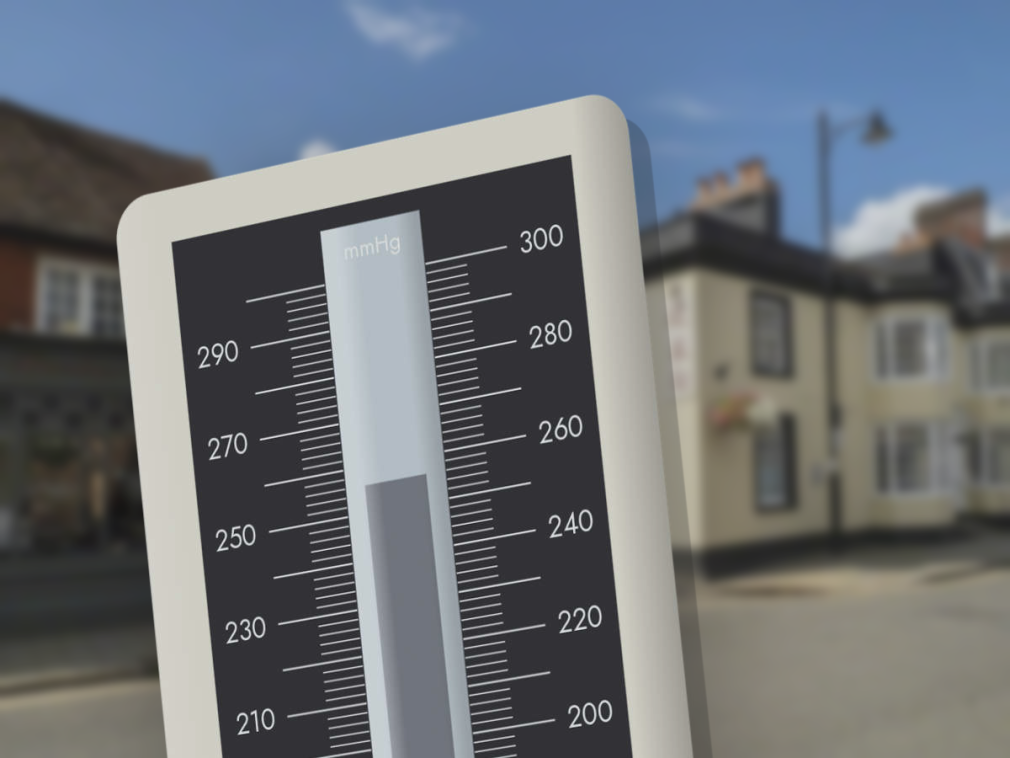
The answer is 256 mmHg
